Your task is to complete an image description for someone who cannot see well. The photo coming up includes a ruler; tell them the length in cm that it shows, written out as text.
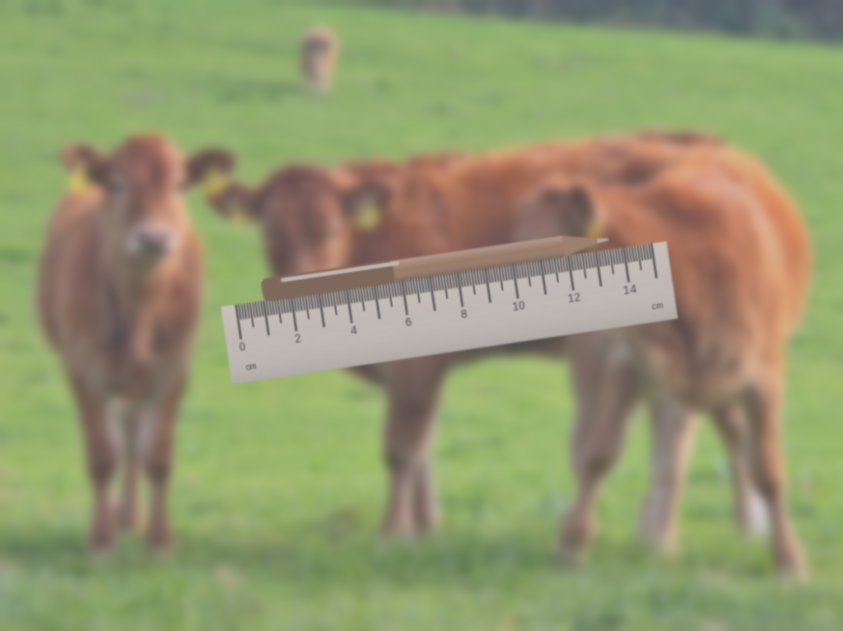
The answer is 12.5 cm
